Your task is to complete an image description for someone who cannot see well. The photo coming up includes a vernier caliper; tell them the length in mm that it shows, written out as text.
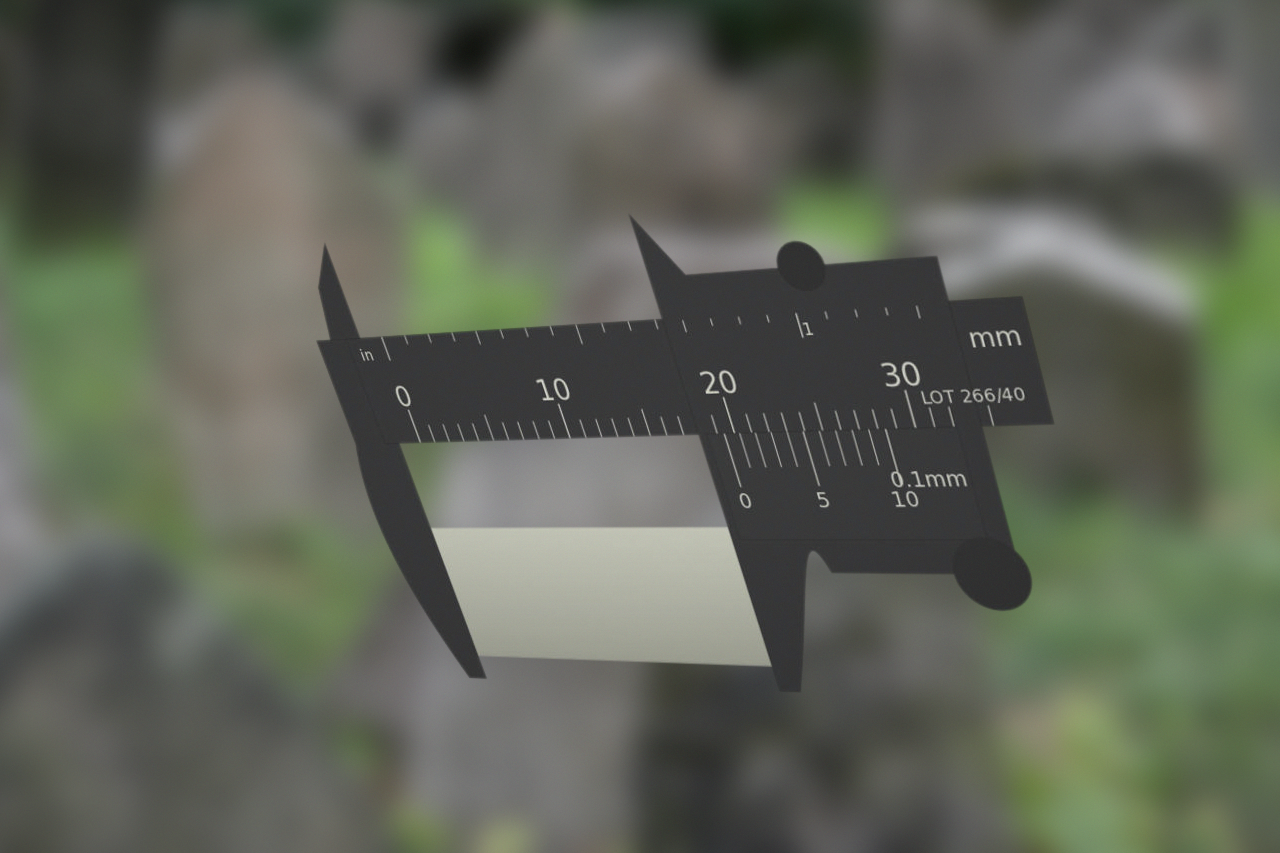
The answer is 19.4 mm
